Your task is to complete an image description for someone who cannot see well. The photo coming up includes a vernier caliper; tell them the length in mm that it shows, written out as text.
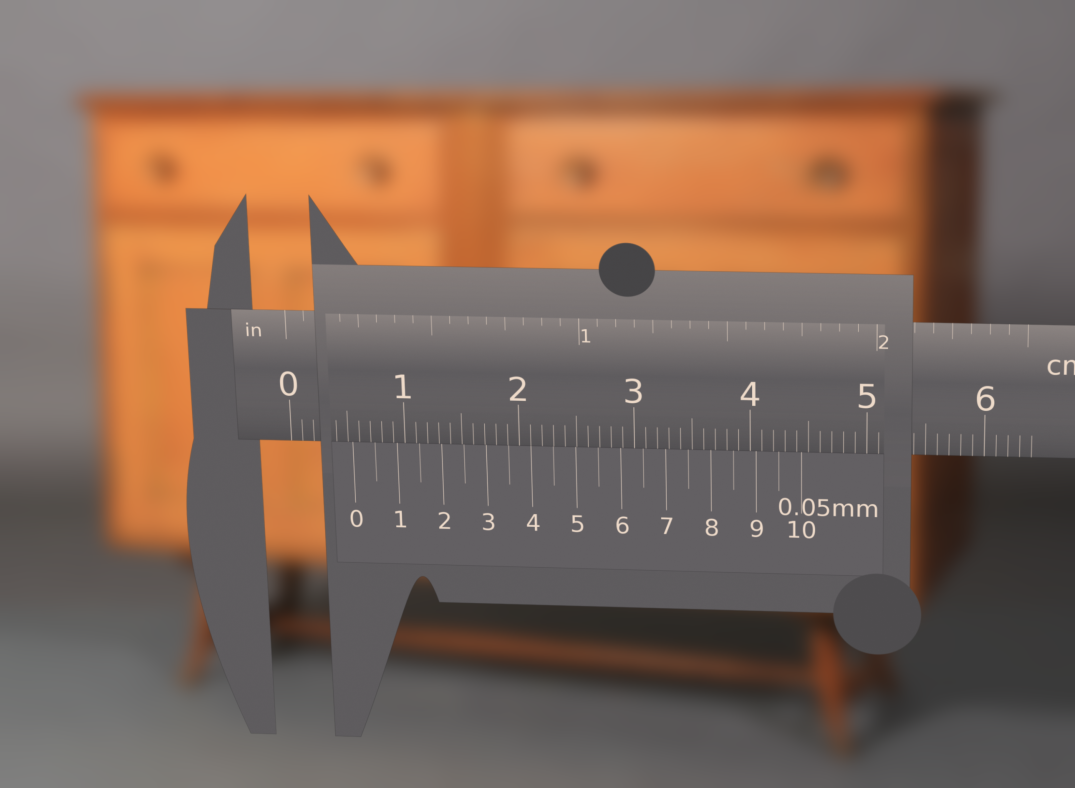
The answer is 5.4 mm
